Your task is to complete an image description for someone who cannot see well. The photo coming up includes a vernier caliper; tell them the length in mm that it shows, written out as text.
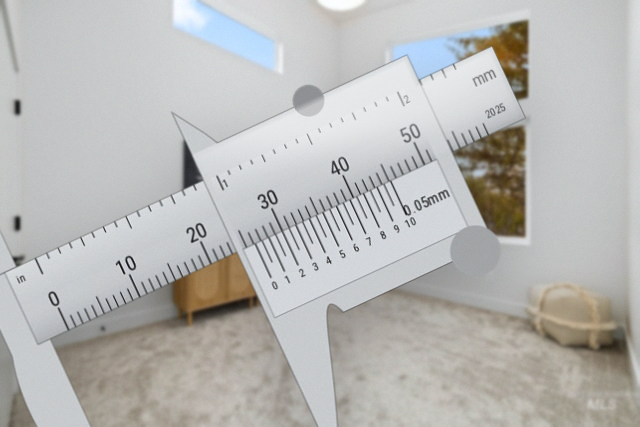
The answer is 26.2 mm
